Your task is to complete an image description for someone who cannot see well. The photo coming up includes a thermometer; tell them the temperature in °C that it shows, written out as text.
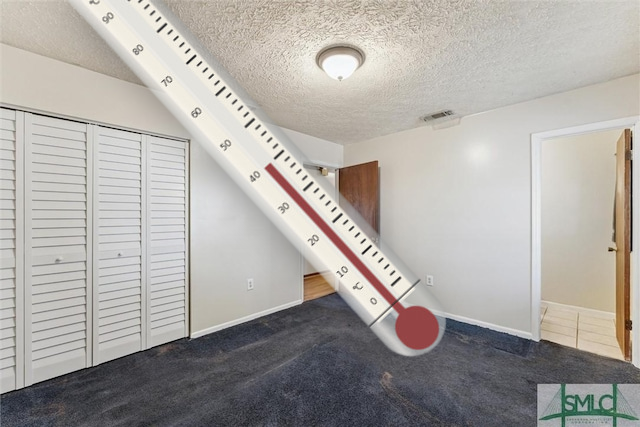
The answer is 40 °C
